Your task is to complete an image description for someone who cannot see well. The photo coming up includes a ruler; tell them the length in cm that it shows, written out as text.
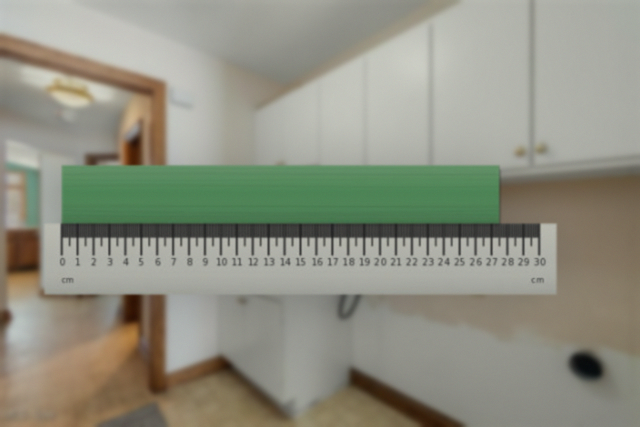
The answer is 27.5 cm
